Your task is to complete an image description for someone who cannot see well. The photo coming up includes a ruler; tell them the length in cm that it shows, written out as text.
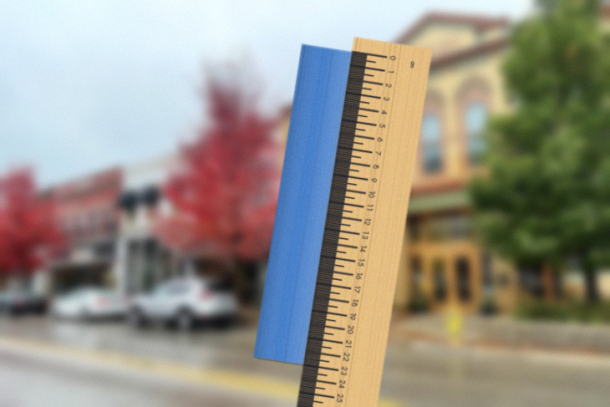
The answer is 23 cm
